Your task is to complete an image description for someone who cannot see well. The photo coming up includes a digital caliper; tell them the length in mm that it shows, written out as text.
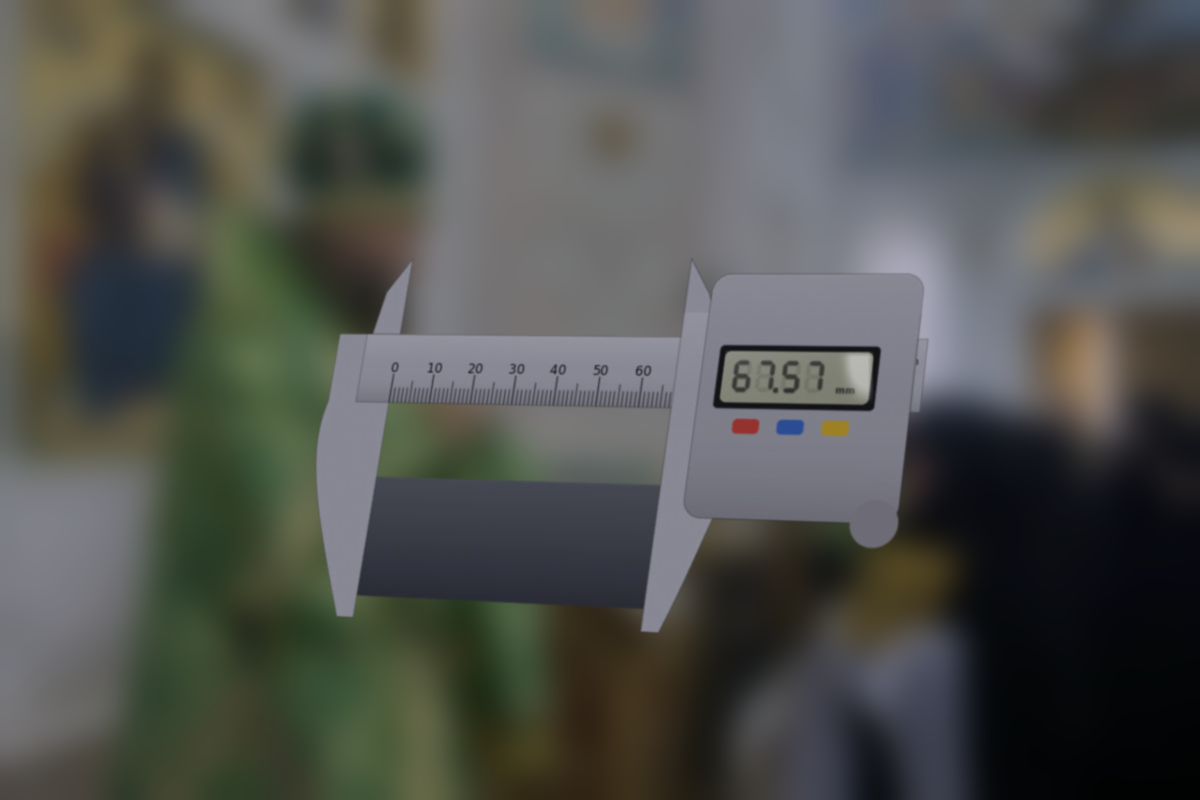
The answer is 67.57 mm
